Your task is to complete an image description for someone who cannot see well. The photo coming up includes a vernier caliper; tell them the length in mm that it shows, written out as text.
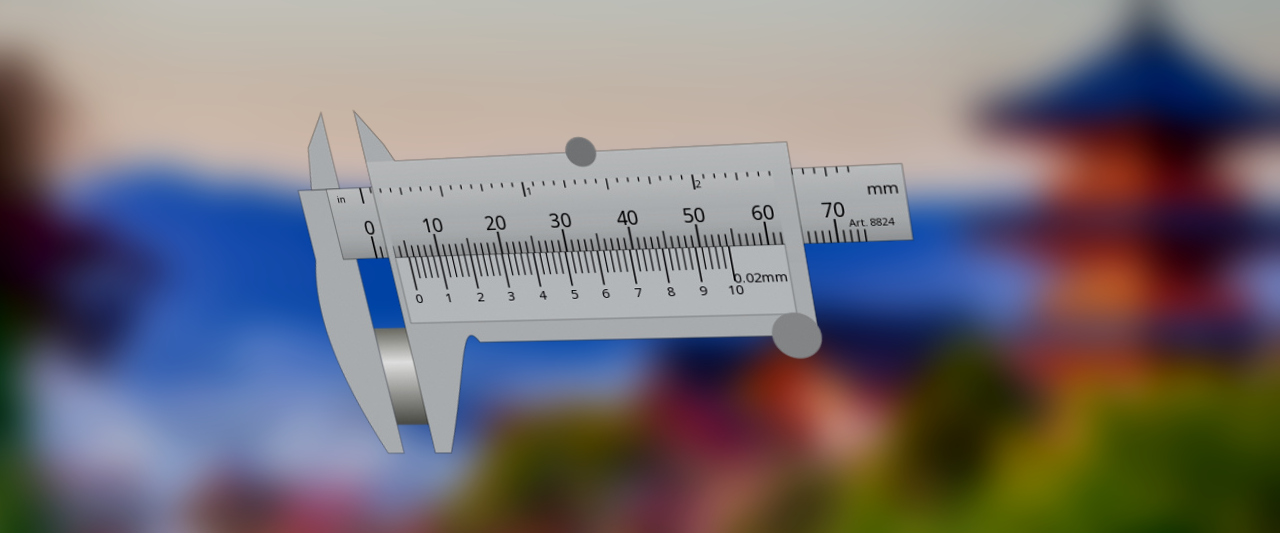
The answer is 5.2 mm
